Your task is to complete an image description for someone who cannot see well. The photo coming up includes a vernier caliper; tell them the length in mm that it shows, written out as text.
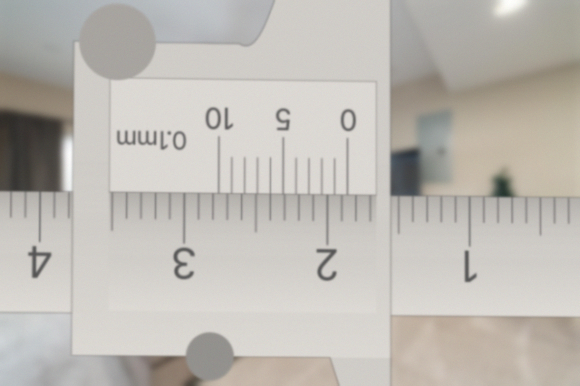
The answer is 18.6 mm
